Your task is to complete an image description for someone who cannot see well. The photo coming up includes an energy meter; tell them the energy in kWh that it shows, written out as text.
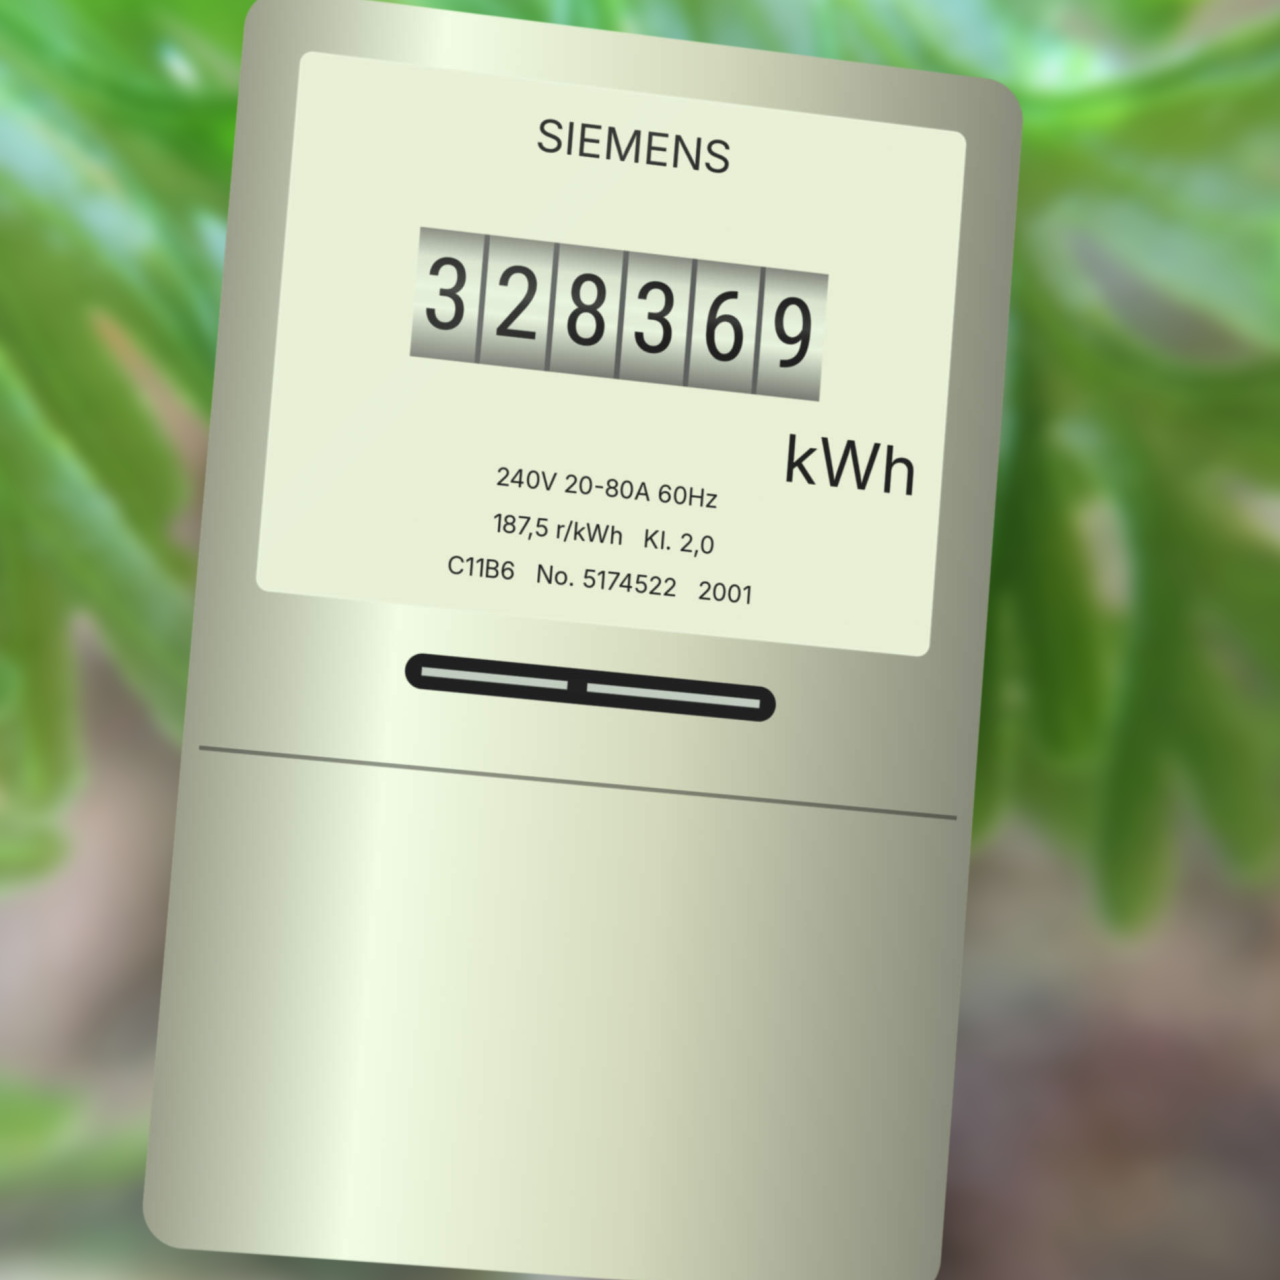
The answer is 328369 kWh
